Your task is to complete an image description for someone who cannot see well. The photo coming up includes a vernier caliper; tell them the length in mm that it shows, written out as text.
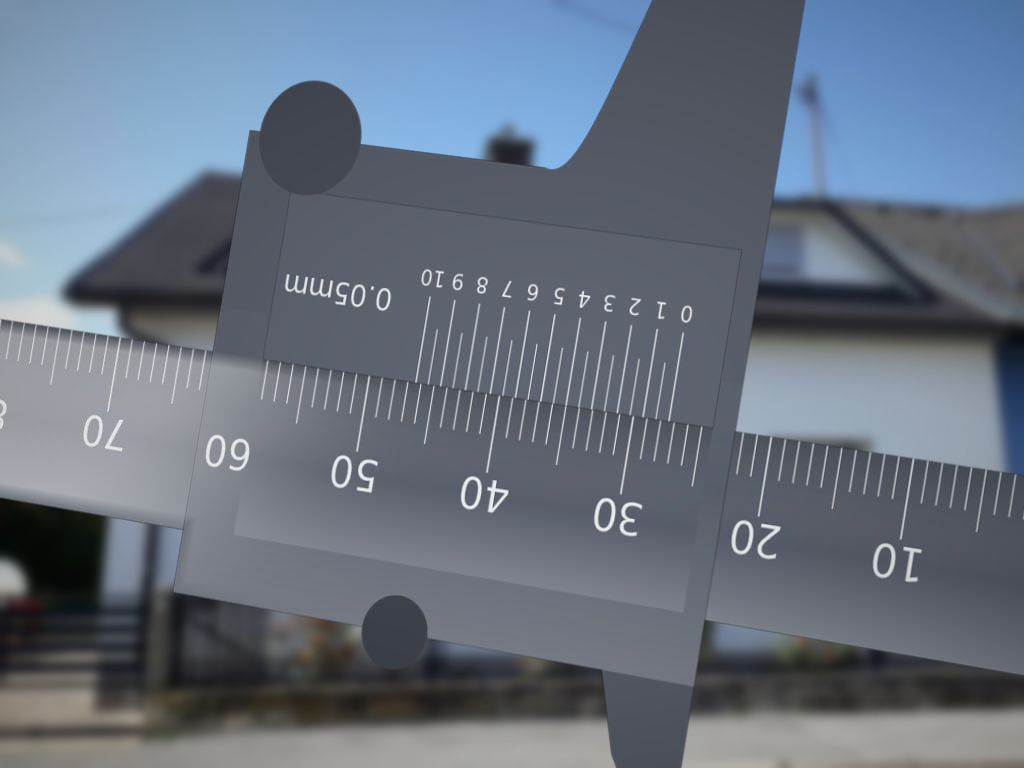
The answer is 27.4 mm
